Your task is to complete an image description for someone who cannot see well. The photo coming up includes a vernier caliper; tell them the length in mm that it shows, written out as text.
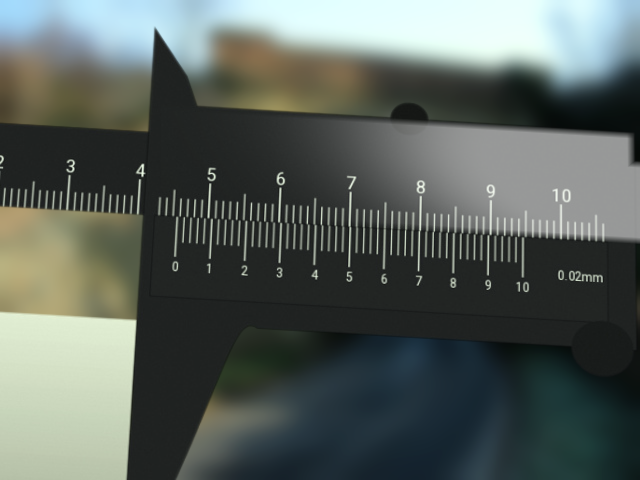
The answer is 45.6 mm
